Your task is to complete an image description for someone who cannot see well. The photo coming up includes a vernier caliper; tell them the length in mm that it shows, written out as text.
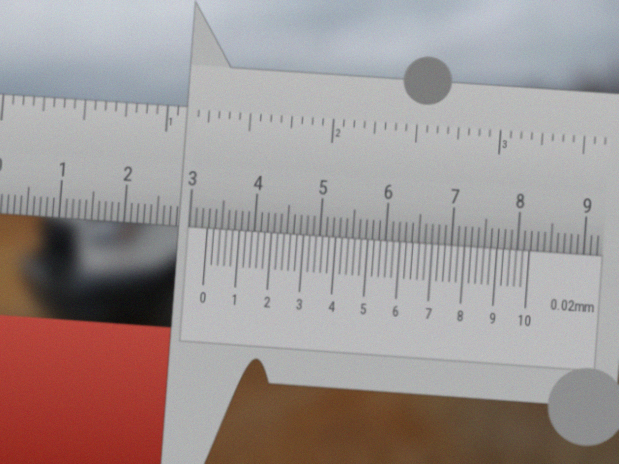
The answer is 32.8 mm
